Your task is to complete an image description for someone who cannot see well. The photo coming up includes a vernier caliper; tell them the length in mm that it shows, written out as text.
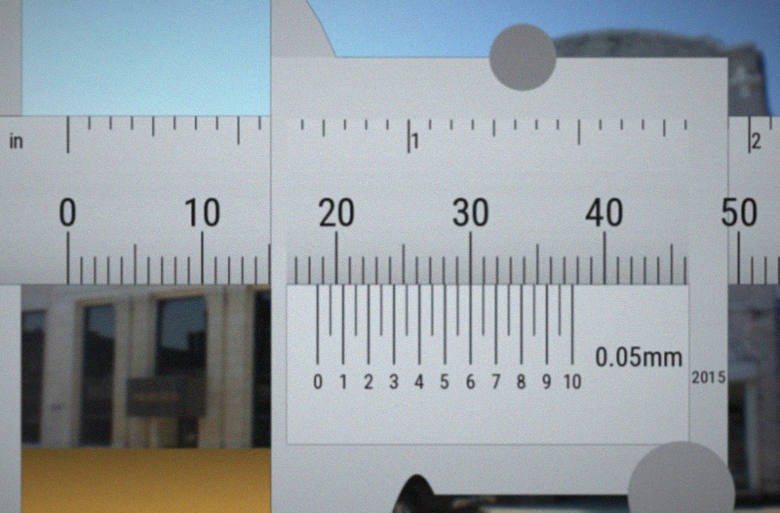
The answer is 18.6 mm
